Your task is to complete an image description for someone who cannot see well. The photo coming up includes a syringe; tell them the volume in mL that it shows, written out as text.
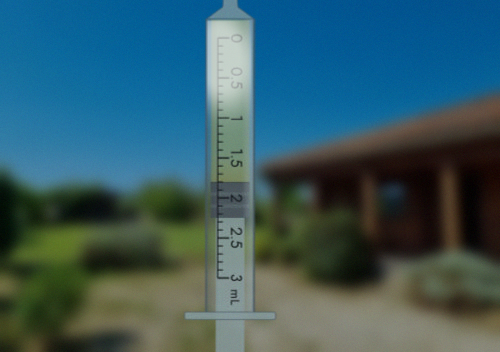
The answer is 1.8 mL
